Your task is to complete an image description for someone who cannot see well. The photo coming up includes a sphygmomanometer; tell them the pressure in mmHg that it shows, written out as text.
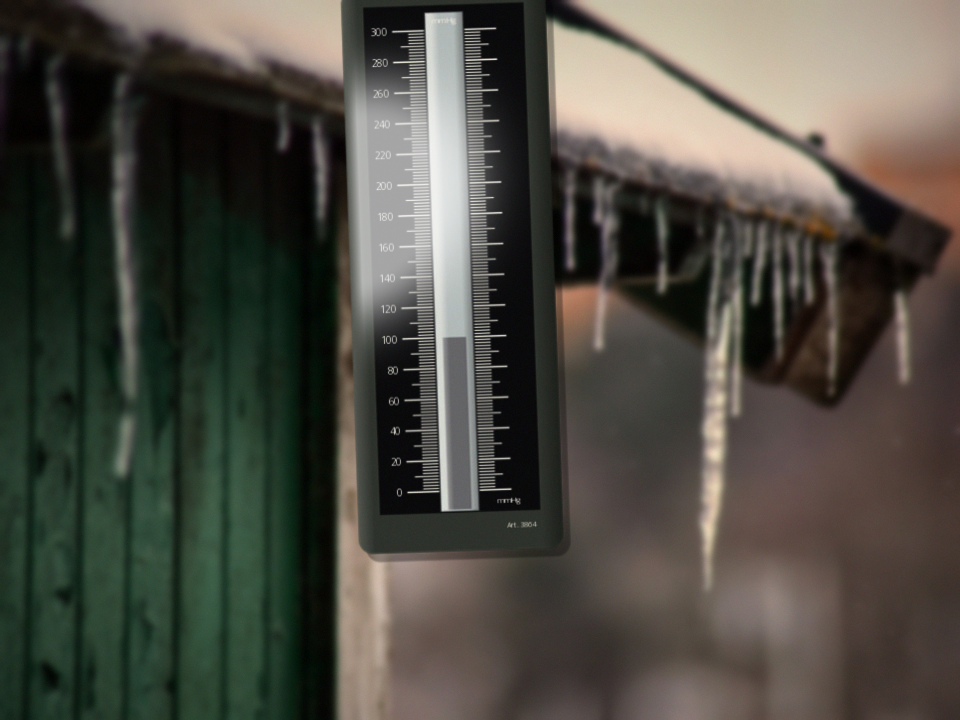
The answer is 100 mmHg
